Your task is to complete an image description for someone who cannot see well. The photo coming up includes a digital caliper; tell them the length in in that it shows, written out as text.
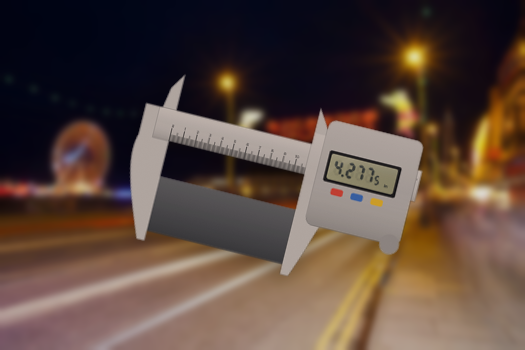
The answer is 4.2775 in
